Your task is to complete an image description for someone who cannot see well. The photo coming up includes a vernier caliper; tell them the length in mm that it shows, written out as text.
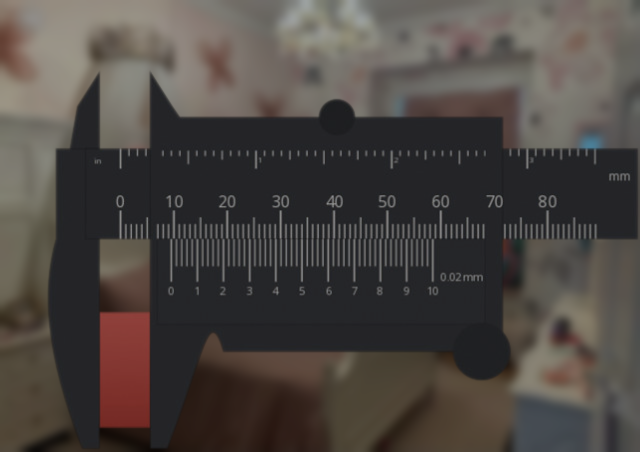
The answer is 9.5 mm
